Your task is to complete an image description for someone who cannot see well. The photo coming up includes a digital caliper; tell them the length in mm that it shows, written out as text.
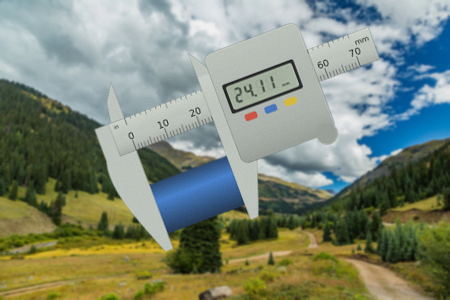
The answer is 24.11 mm
